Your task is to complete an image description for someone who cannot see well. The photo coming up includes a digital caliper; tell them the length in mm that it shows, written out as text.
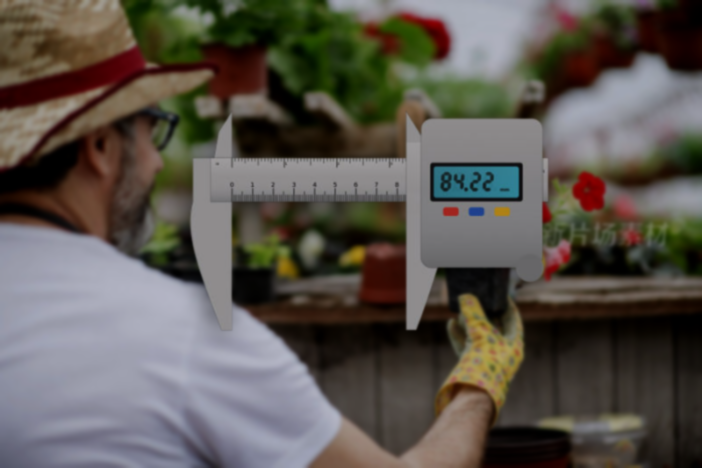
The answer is 84.22 mm
